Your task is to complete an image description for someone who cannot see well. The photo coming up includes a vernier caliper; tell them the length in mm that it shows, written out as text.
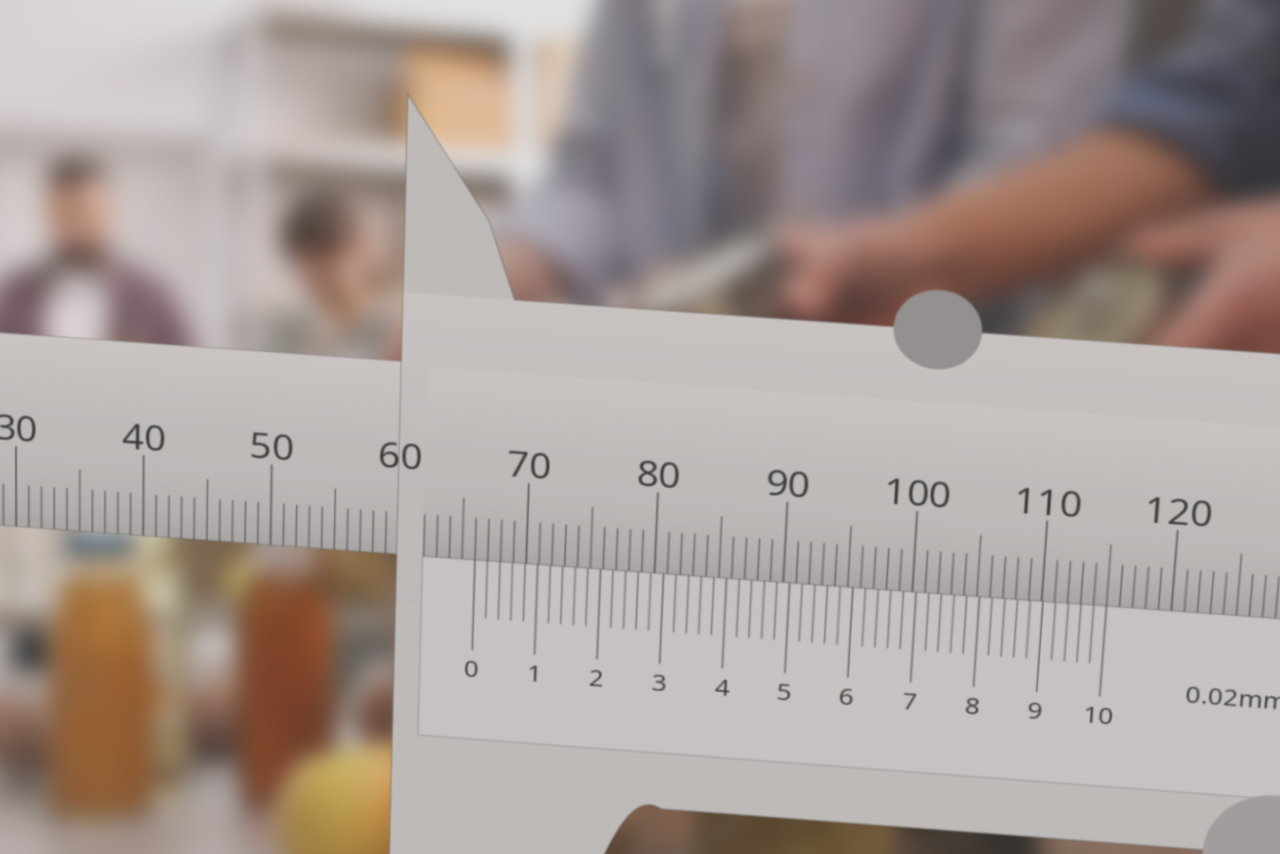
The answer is 66.0 mm
